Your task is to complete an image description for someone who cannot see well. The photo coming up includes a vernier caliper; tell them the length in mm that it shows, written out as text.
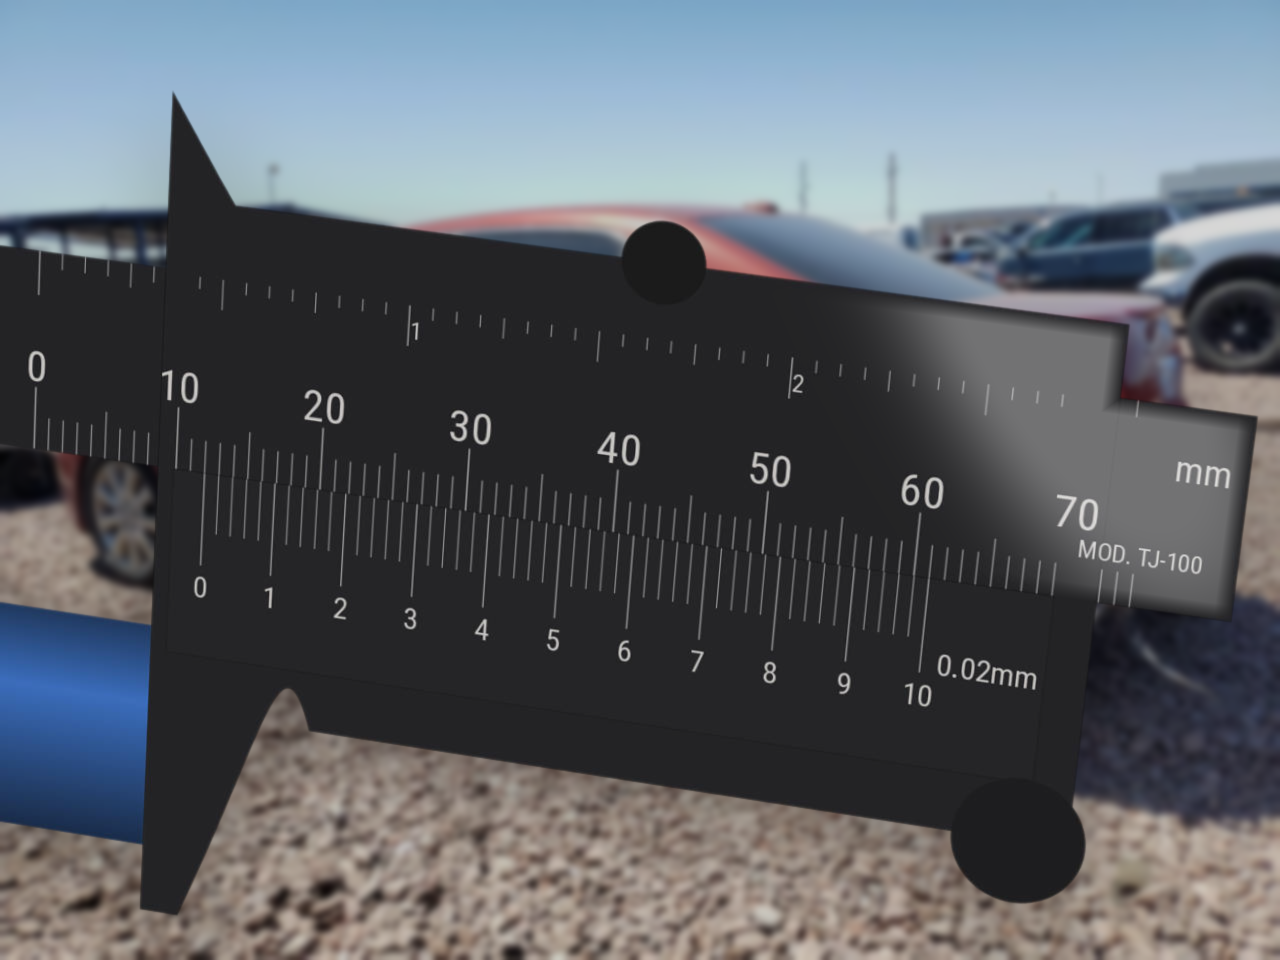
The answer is 12.0 mm
